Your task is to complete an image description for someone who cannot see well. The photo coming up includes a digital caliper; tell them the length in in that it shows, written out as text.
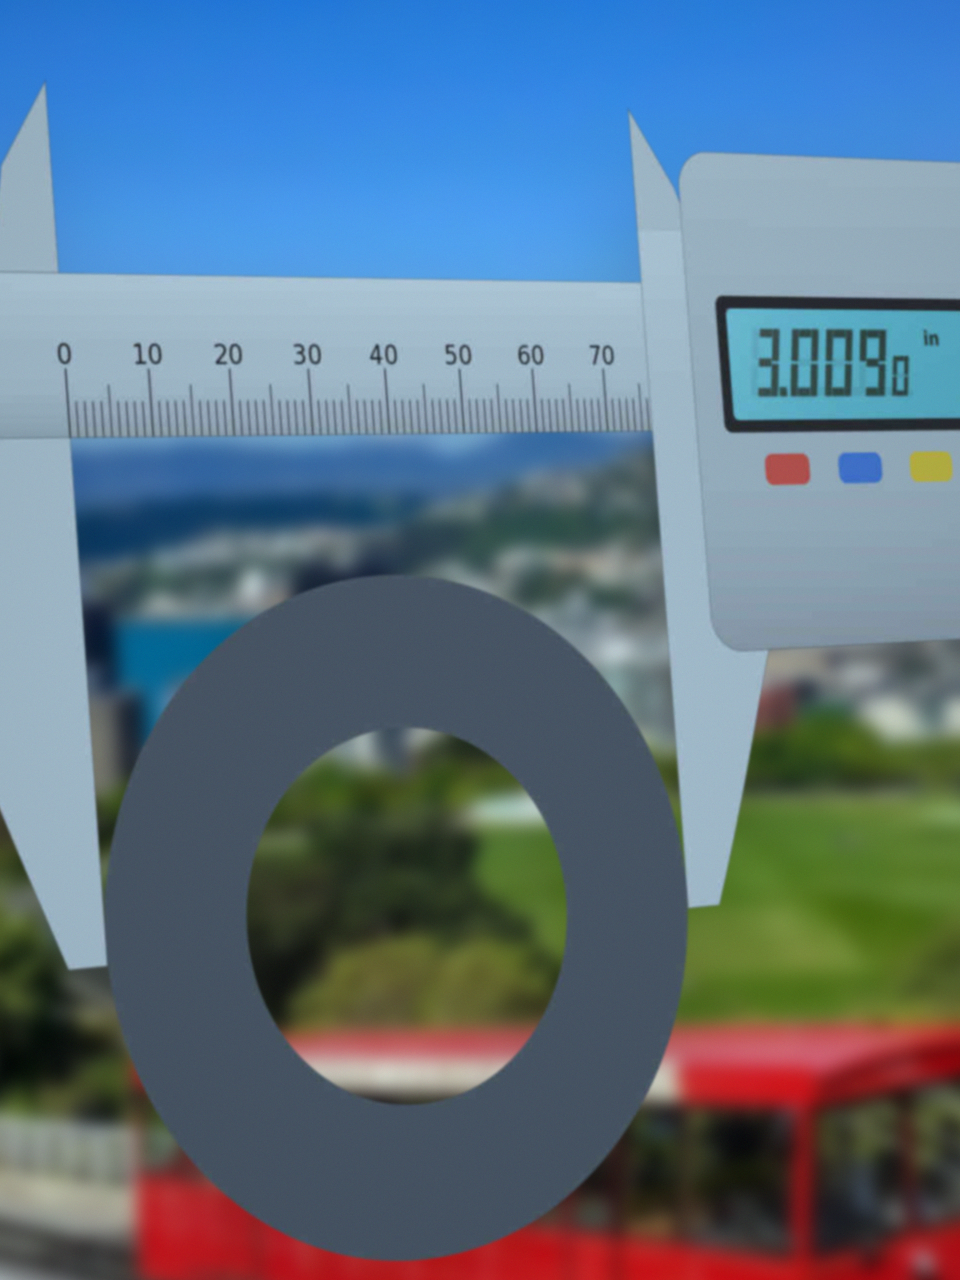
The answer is 3.0090 in
